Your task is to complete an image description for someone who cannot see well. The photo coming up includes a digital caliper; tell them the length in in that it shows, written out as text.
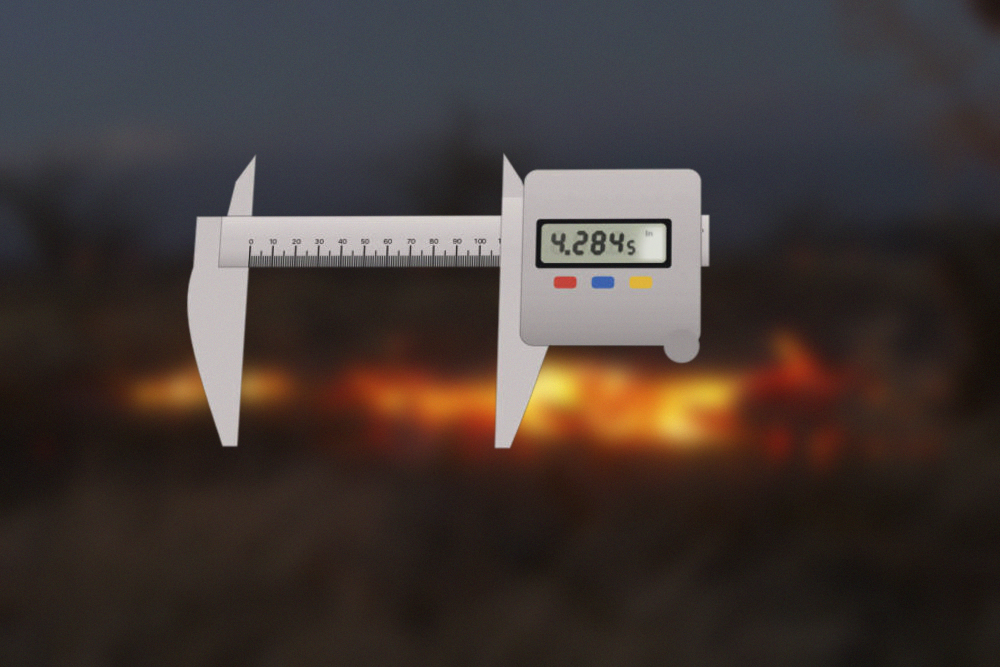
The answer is 4.2845 in
